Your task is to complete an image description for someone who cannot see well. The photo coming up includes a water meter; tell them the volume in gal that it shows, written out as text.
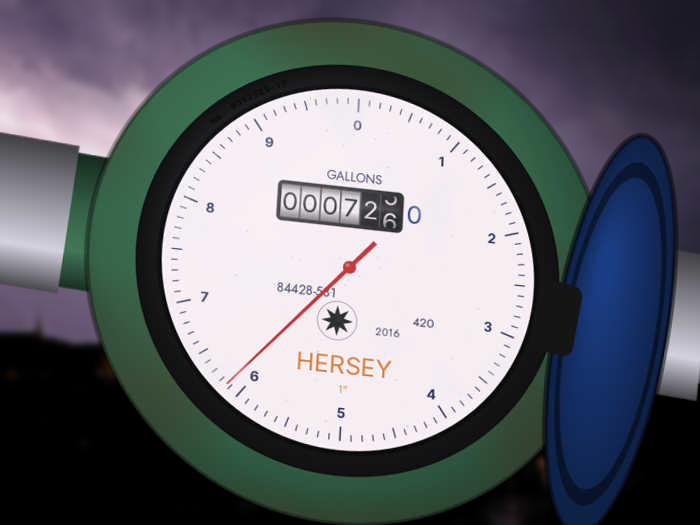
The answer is 7256.1 gal
